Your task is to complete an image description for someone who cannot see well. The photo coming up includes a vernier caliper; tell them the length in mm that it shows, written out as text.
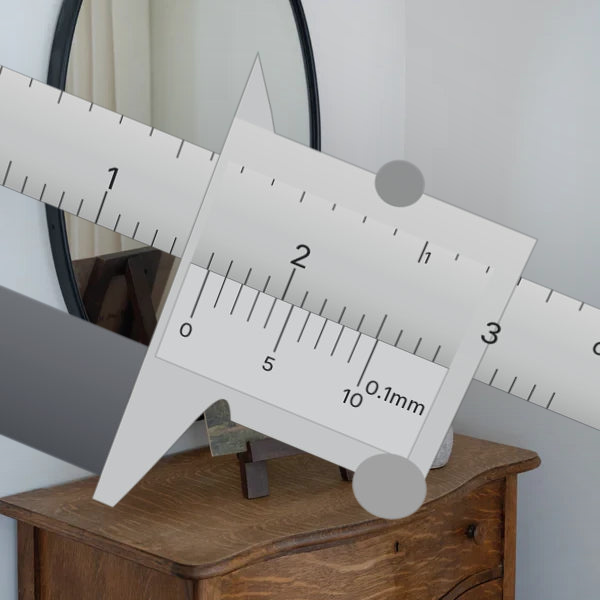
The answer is 16.1 mm
